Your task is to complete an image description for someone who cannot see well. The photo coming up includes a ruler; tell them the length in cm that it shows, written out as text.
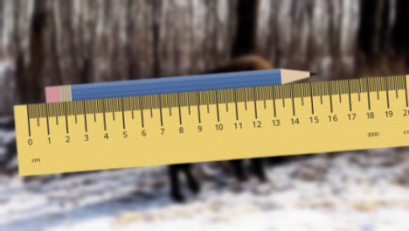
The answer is 14.5 cm
